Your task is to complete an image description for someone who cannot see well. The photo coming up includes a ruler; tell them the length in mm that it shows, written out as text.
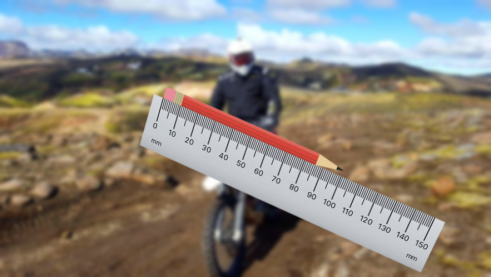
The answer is 100 mm
